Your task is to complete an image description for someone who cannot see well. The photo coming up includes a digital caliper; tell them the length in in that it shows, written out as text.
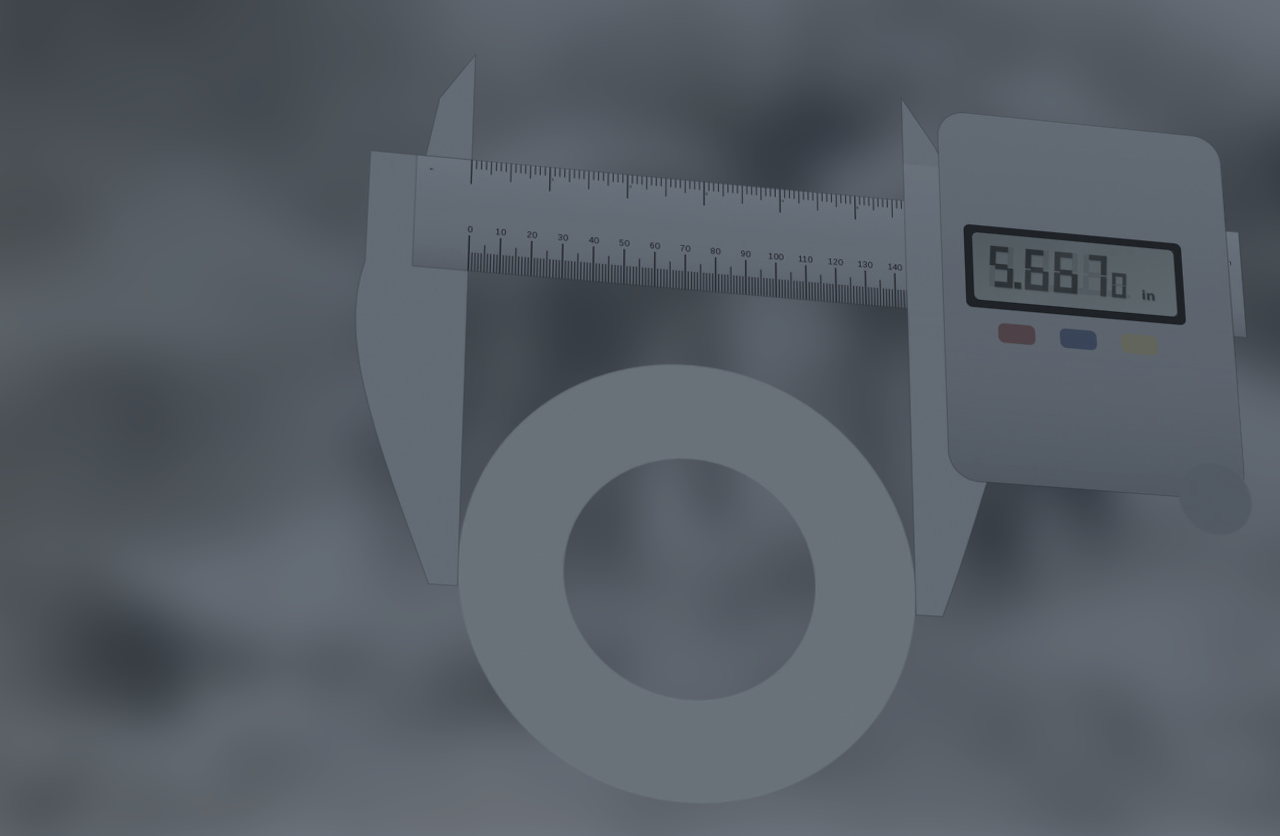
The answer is 5.6670 in
